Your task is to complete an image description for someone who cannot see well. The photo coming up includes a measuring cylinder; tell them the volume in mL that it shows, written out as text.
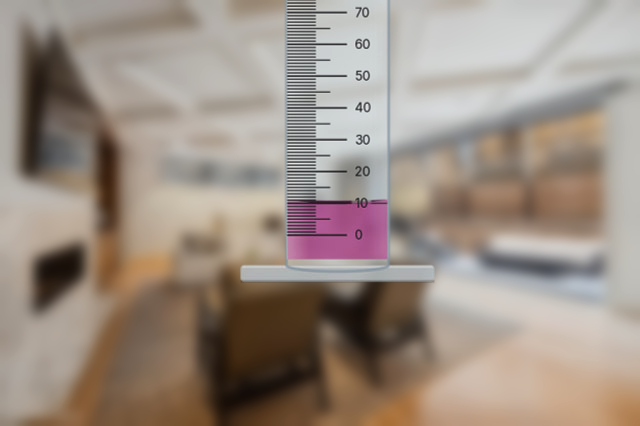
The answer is 10 mL
